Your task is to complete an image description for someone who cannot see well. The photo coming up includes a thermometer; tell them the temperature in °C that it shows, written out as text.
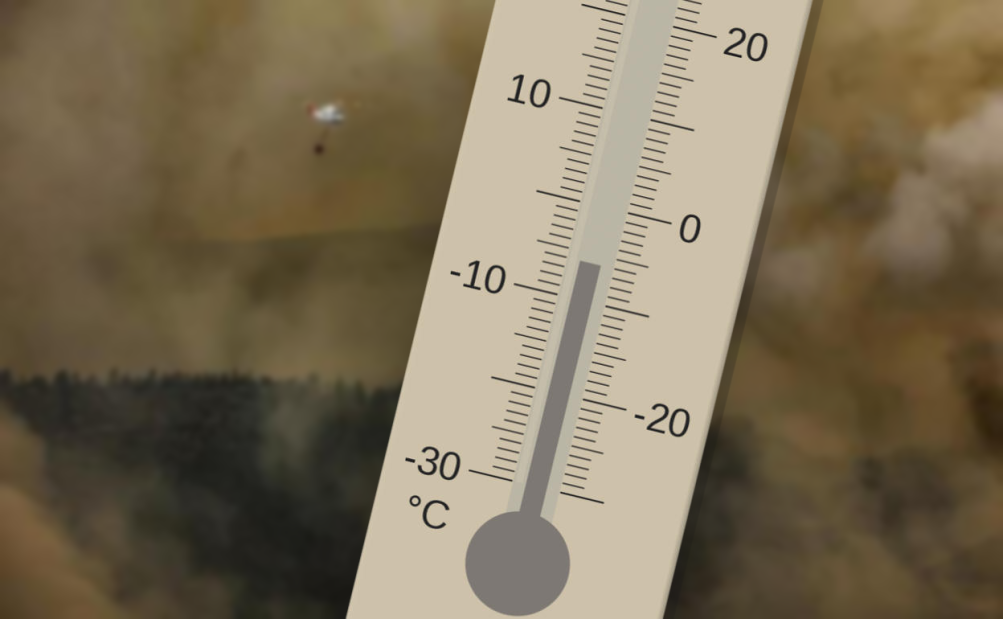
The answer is -6 °C
